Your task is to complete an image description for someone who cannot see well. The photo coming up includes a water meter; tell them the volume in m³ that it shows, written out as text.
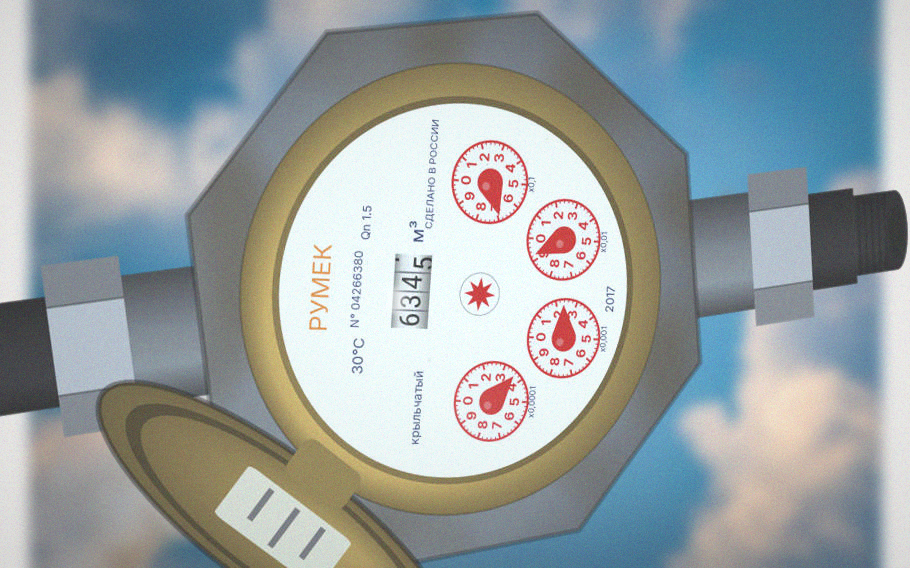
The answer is 6344.6923 m³
